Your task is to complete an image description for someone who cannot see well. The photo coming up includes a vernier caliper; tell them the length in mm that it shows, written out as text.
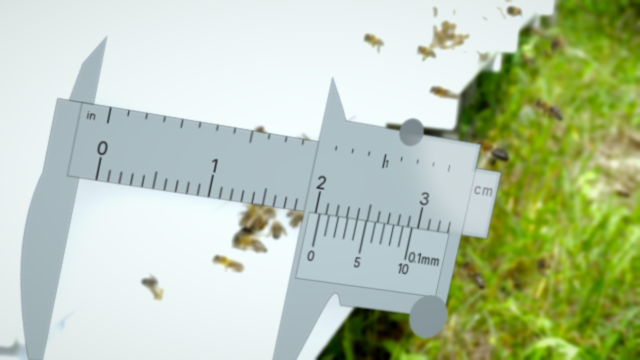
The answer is 20.4 mm
